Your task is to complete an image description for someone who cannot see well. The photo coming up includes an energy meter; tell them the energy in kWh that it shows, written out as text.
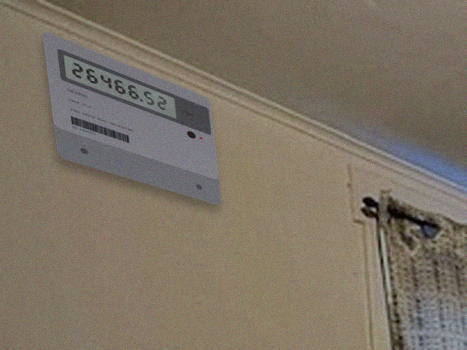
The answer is 26466.52 kWh
